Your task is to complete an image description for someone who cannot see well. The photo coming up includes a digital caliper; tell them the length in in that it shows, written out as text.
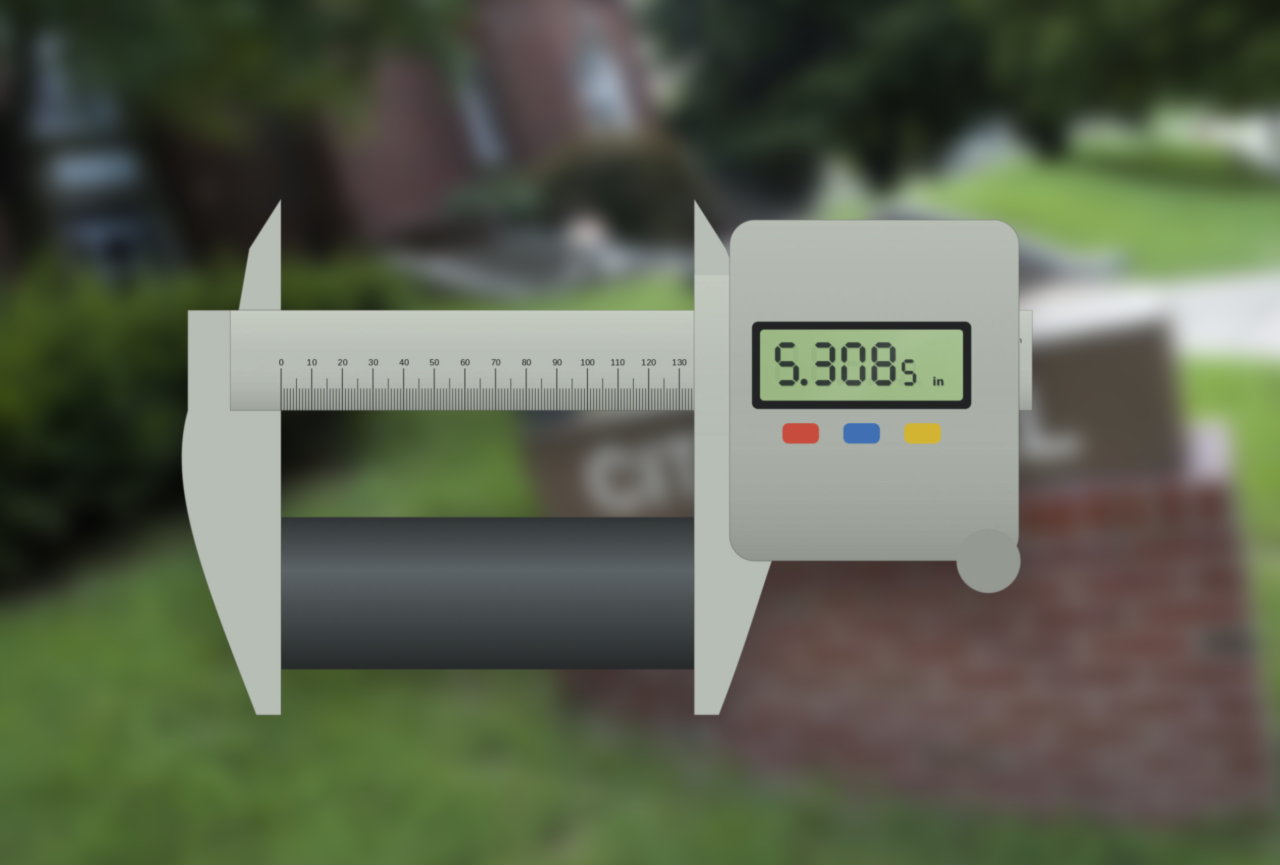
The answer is 5.3085 in
